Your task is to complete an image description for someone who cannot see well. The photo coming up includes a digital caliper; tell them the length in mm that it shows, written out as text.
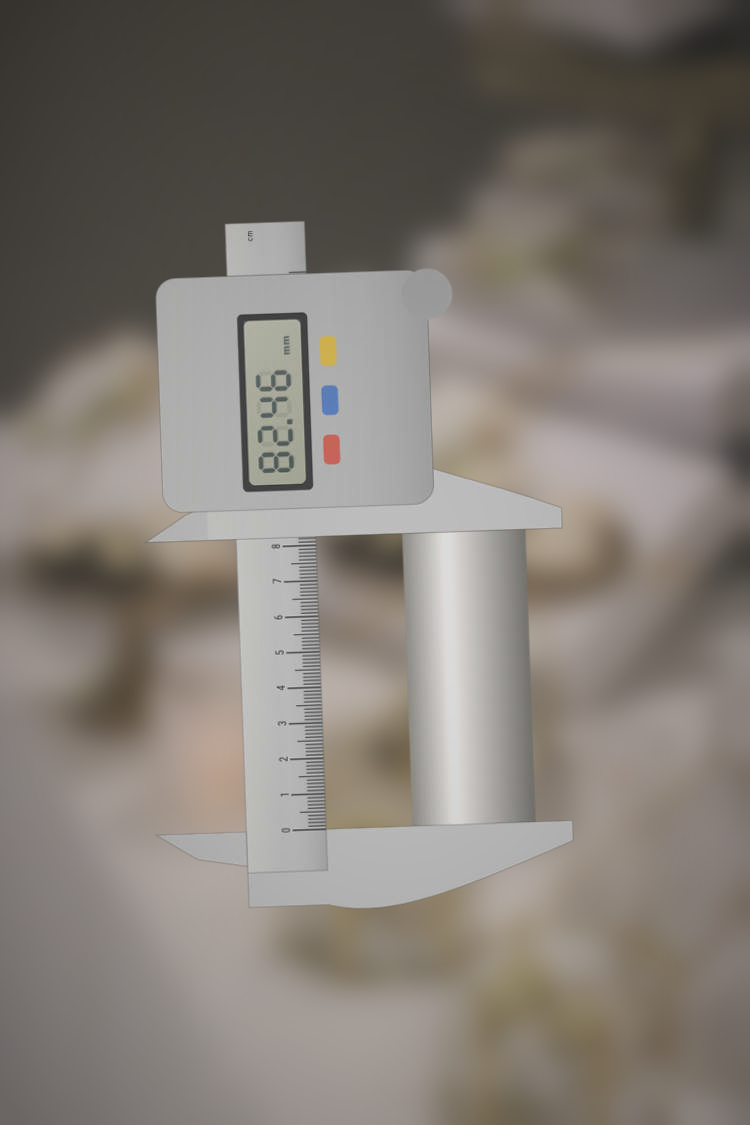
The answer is 82.46 mm
